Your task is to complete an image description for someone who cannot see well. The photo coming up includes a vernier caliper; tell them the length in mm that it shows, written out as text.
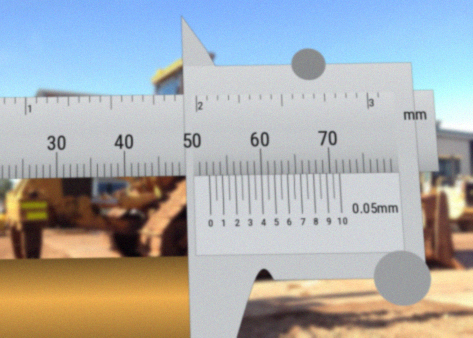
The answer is 52.4 mm
